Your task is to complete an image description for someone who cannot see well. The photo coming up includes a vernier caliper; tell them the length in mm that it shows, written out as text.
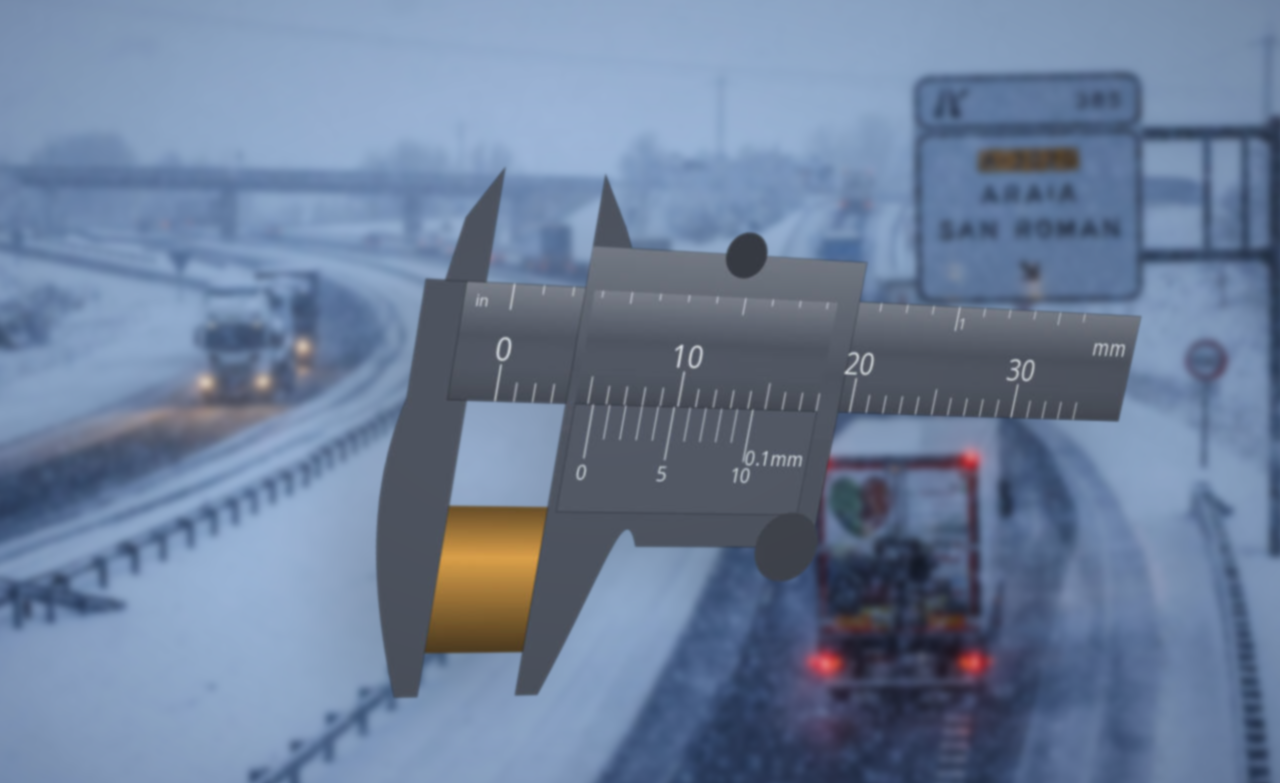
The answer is 5.3 mm
